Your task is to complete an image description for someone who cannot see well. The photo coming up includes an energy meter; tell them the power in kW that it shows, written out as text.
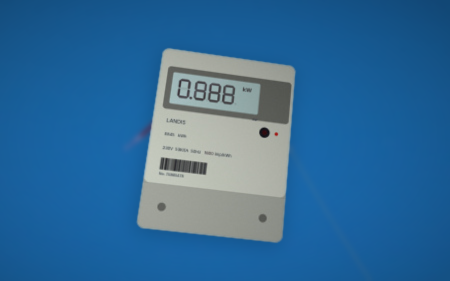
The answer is 0.888 kW
